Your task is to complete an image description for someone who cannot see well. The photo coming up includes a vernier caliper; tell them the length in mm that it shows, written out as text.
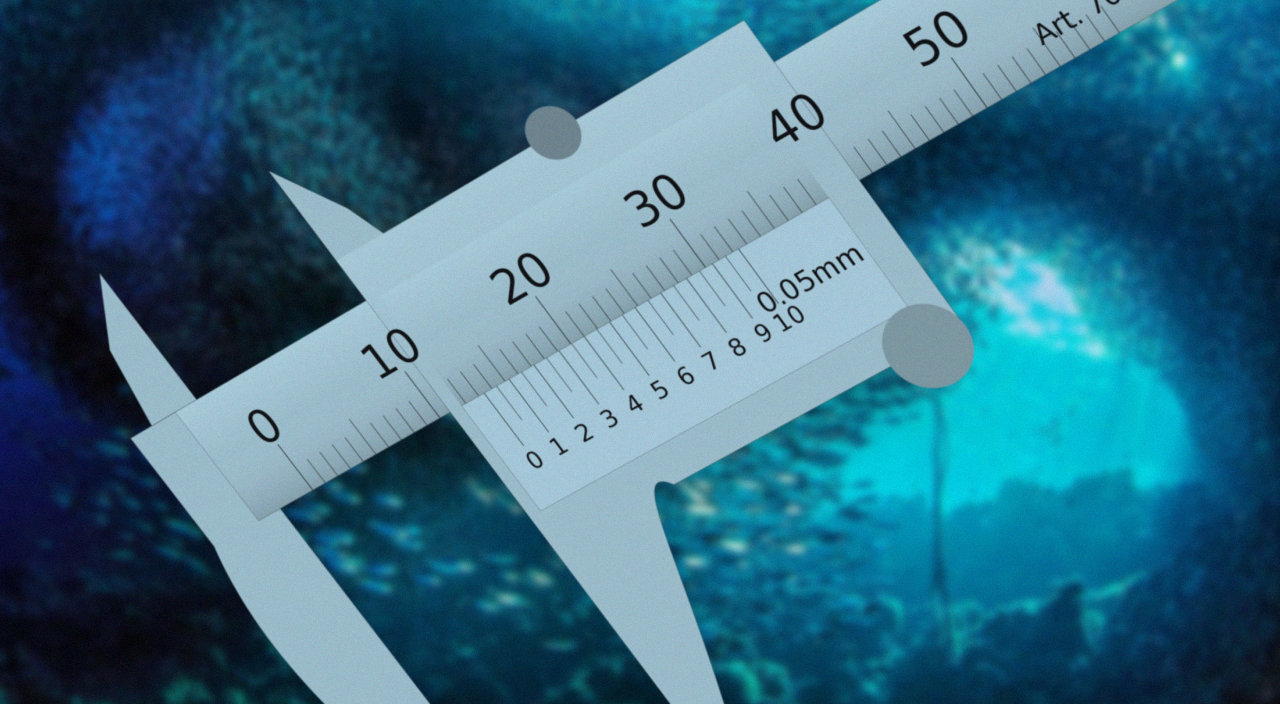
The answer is 13.4 mm
